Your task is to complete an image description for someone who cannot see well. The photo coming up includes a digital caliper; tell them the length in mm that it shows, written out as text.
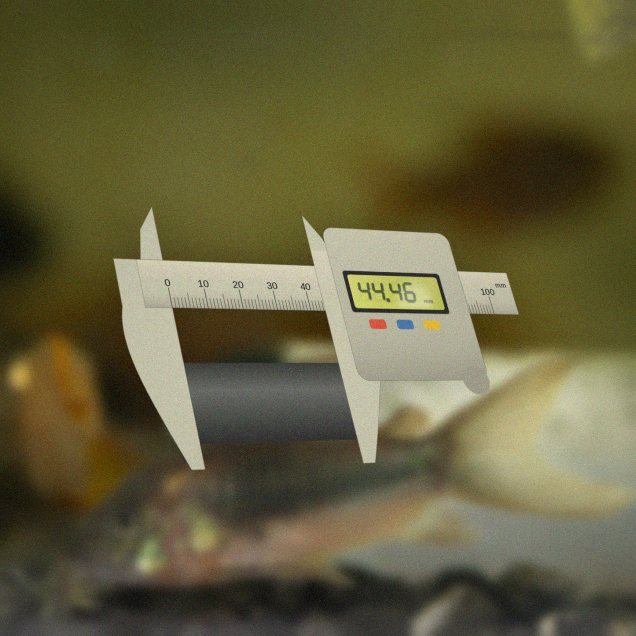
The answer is 44.46 mm
